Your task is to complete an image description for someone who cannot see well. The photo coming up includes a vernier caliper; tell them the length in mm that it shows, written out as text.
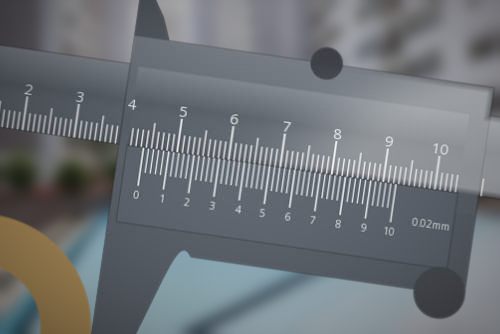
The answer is 43.5 mm
